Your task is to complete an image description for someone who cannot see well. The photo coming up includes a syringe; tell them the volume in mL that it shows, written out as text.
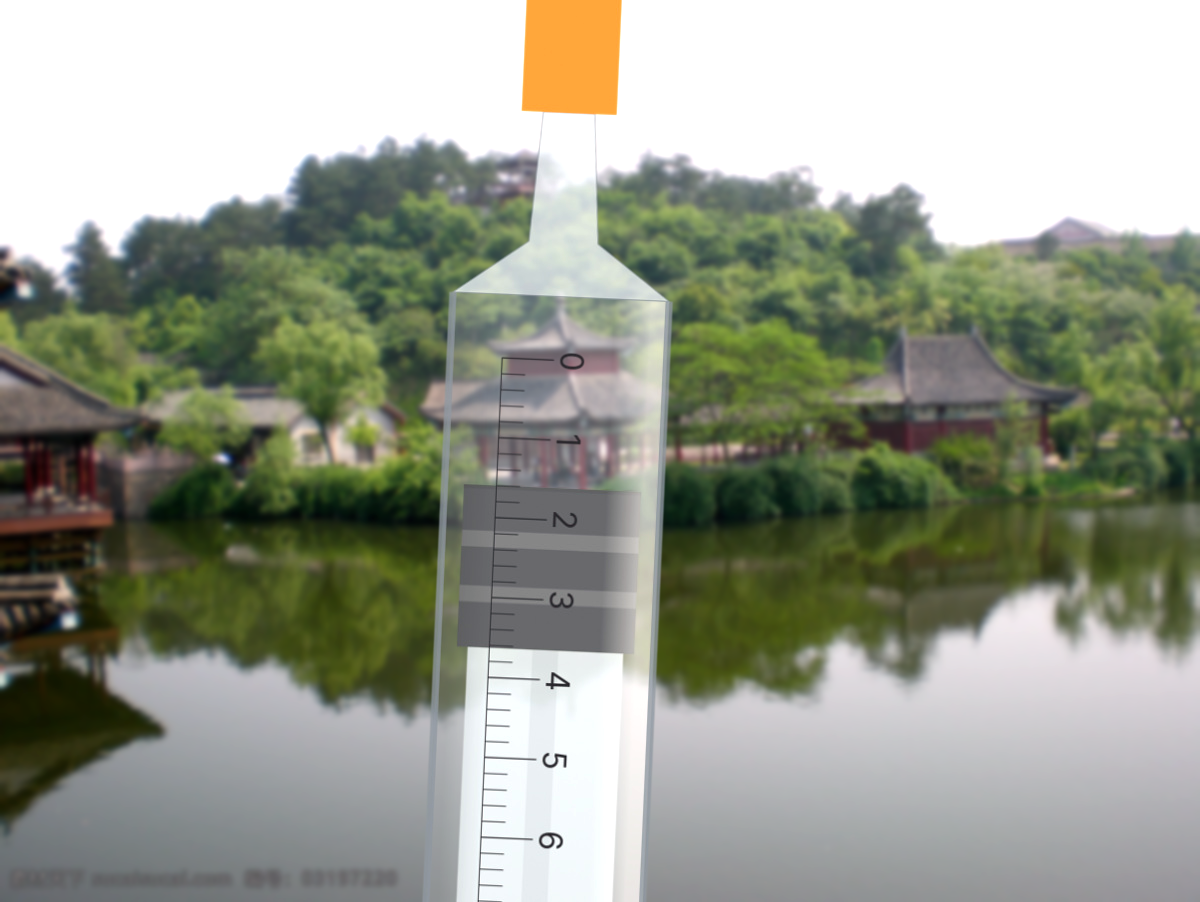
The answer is 1.6 mL
